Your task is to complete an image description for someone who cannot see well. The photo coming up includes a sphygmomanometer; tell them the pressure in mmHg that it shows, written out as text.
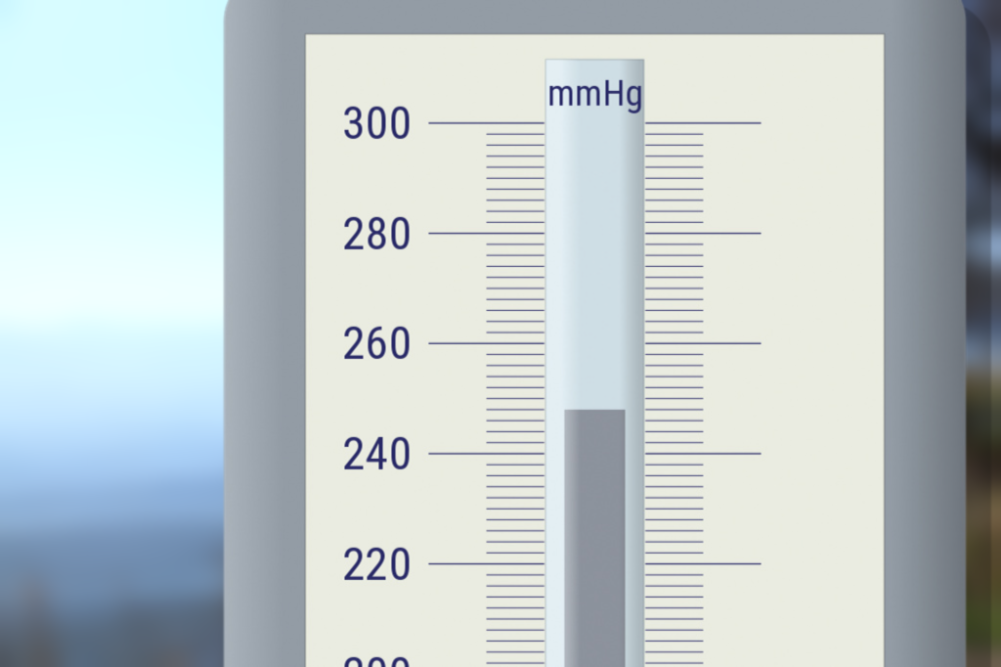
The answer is 248 mmHg
